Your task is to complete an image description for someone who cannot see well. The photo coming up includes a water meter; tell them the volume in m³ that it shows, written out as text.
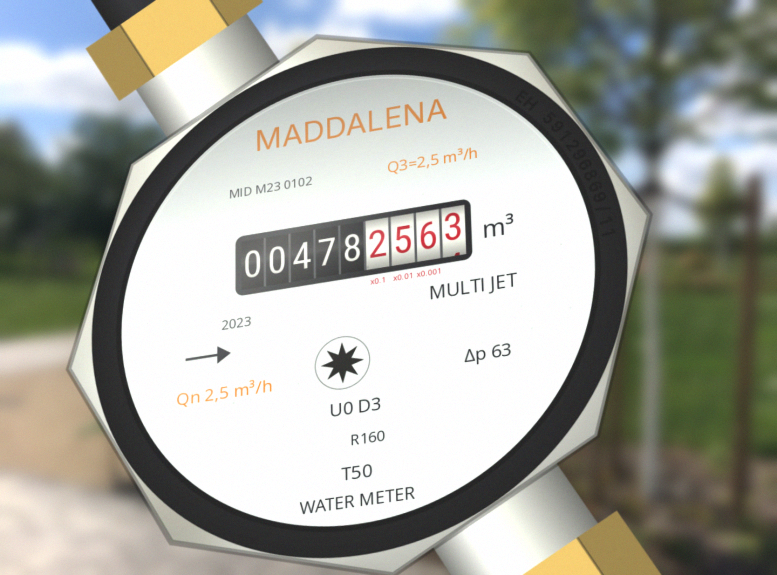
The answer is 478.2563 m³
